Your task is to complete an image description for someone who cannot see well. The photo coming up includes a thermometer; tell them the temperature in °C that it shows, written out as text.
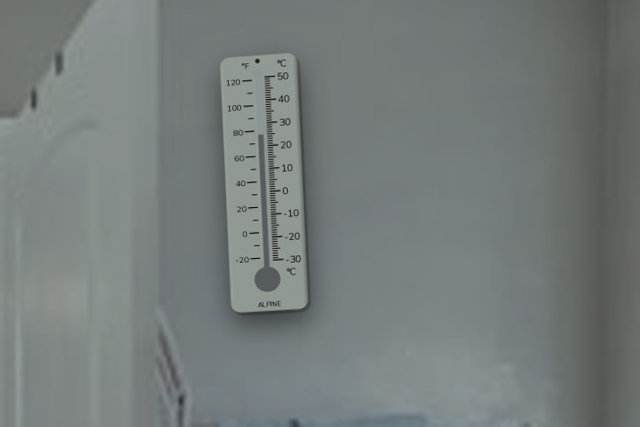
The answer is 25 °C
